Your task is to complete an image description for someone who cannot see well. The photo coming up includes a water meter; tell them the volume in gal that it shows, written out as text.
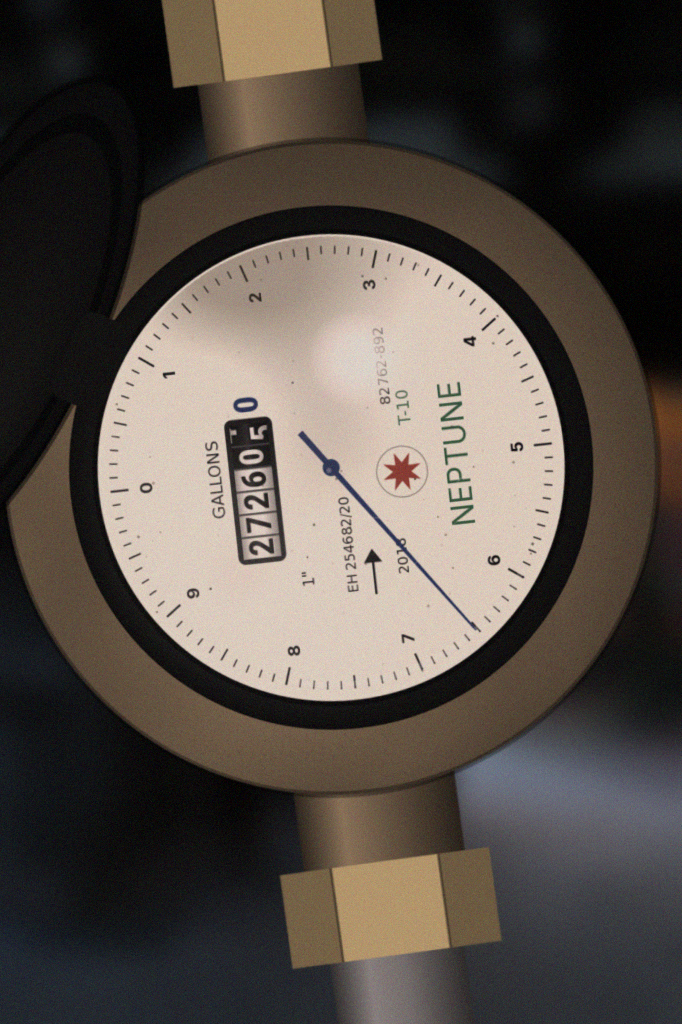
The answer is 2726046.5 gal
